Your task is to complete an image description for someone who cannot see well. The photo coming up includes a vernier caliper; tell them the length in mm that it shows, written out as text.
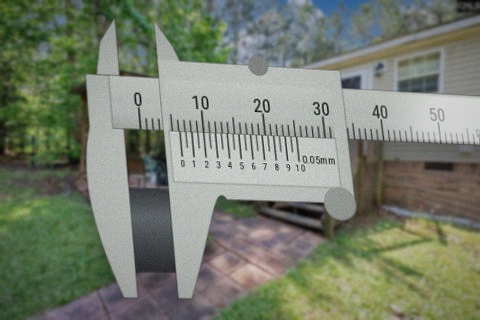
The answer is 6.2 mm
